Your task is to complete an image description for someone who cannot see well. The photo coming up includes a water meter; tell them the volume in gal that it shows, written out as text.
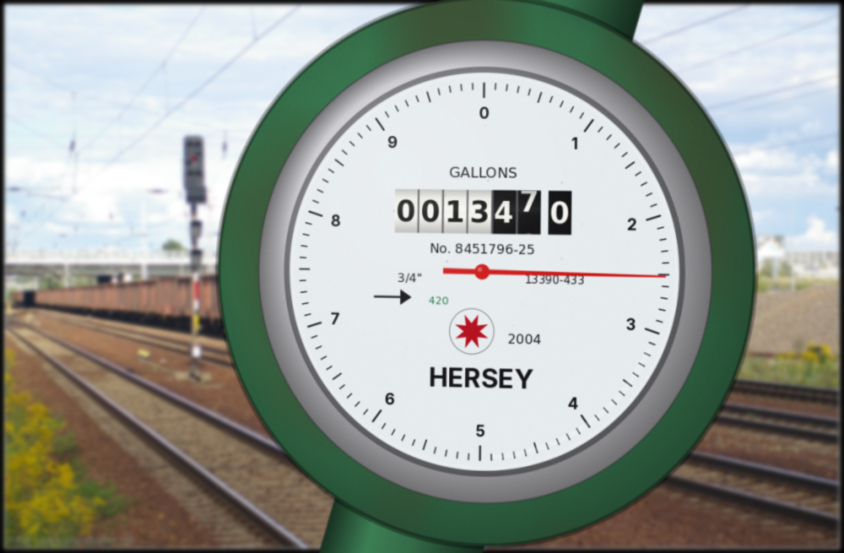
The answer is 13472.5 gal
